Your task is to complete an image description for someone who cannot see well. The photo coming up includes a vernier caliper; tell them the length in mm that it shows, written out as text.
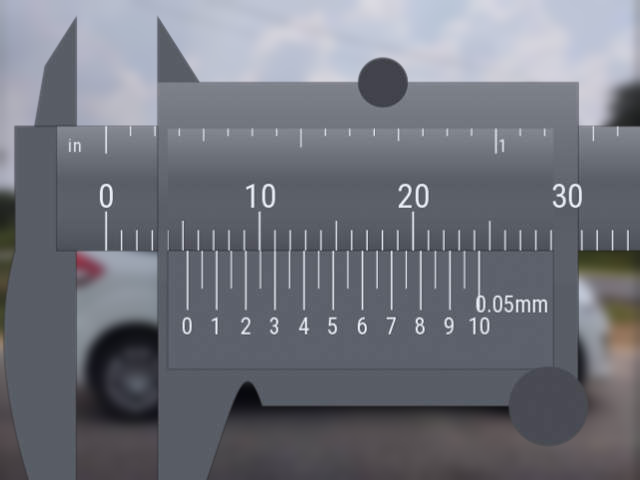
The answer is 5.3 mm
